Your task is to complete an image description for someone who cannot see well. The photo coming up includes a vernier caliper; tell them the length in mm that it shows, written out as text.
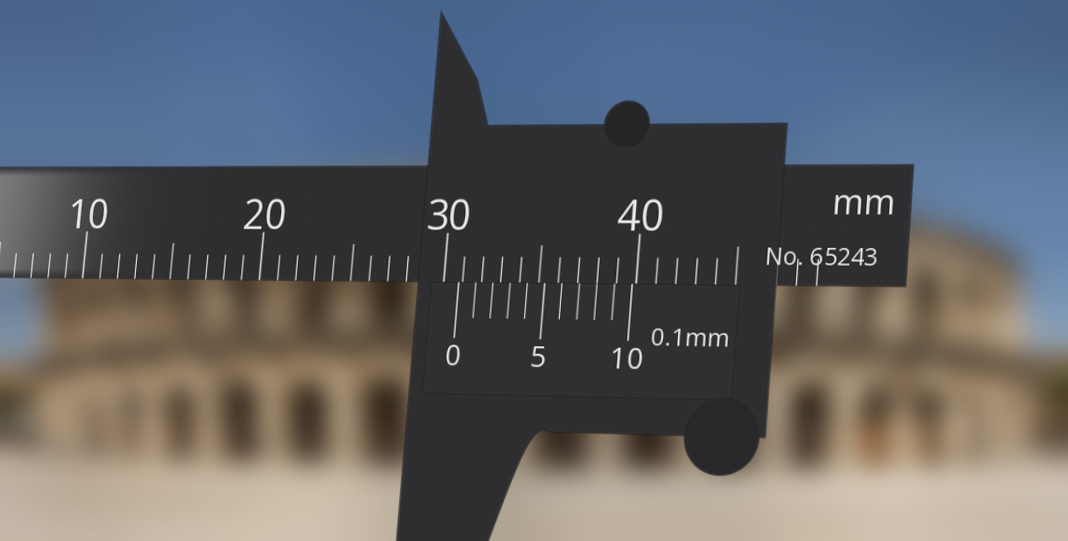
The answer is 30.8 mm
